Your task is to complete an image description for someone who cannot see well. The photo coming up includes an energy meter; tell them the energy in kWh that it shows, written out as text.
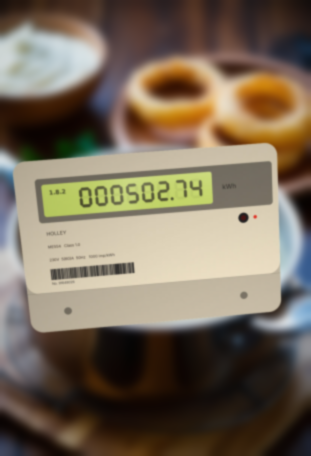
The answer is 502.74 kWh
